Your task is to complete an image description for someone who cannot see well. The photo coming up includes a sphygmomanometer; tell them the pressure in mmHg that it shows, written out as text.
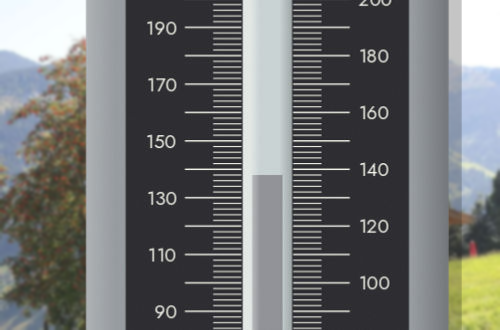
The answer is 138 mmHg
